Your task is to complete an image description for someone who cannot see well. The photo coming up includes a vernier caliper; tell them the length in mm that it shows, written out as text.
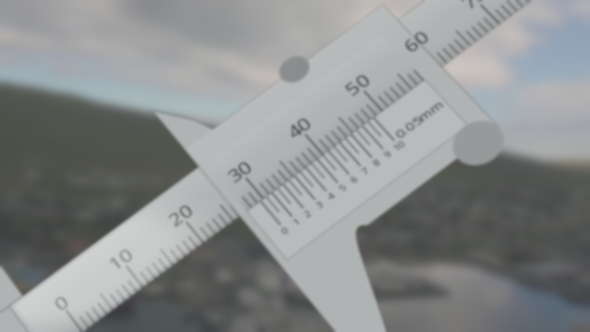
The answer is 29.5 mm
